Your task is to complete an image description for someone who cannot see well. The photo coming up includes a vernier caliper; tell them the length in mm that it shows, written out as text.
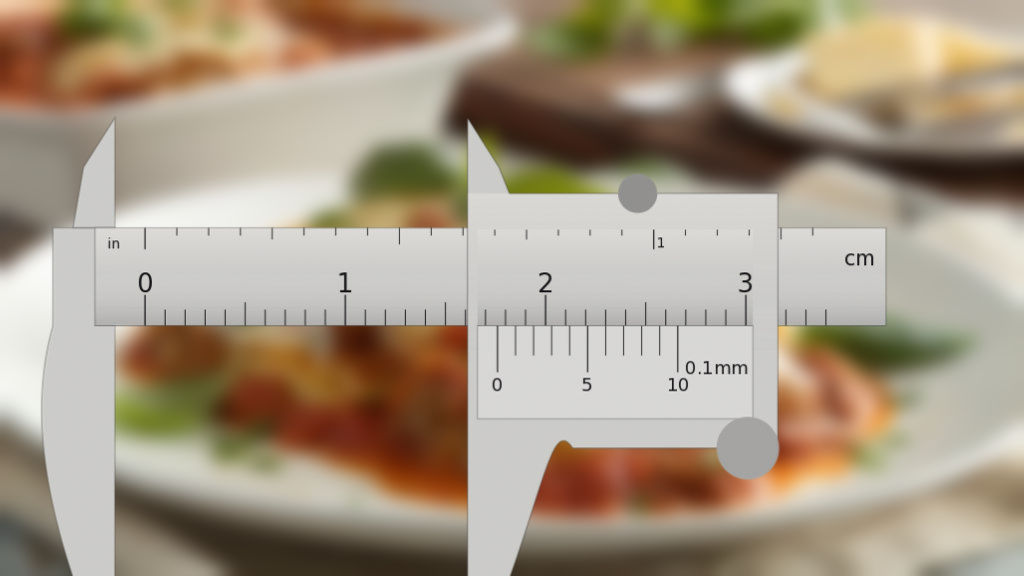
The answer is 17.6 mm
